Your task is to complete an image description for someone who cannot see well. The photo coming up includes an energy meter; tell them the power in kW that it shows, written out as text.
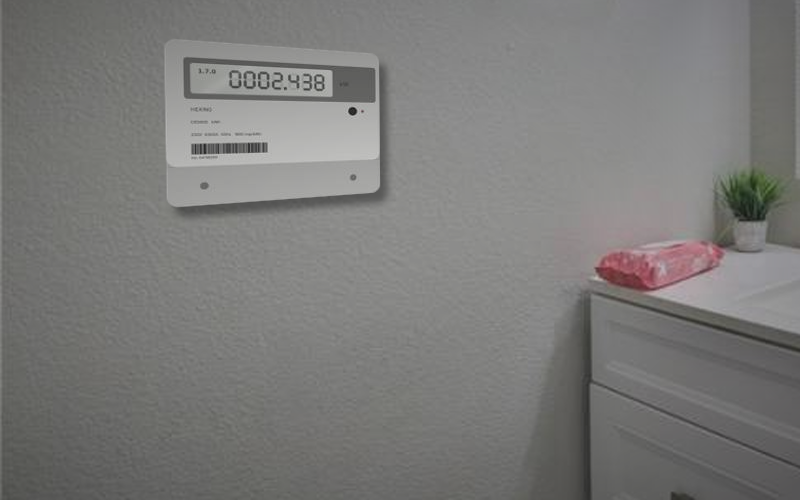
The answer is 2.438 kW
